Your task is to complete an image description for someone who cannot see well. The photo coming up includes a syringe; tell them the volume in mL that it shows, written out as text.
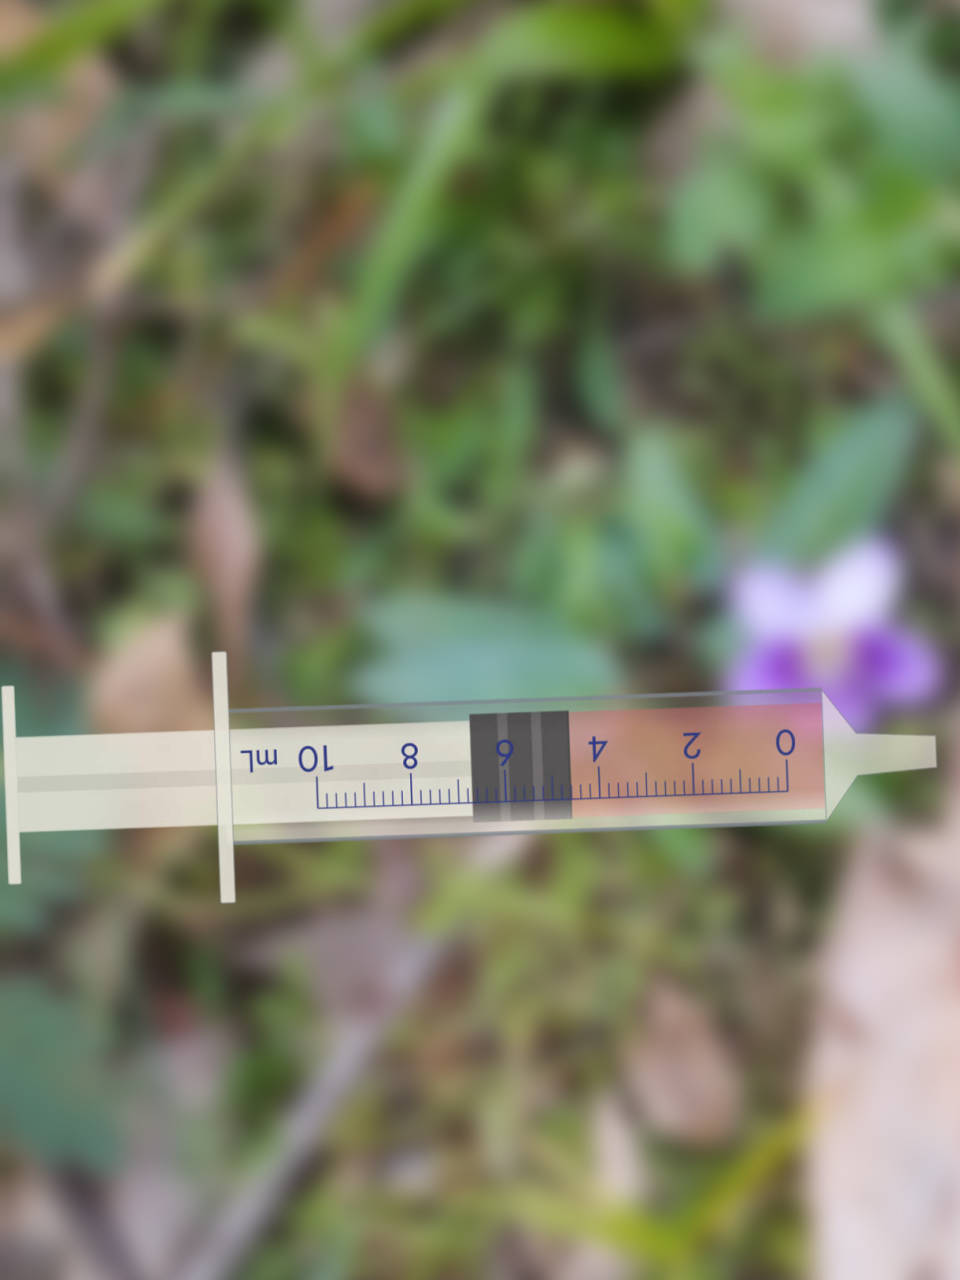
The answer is 4.6 mL
